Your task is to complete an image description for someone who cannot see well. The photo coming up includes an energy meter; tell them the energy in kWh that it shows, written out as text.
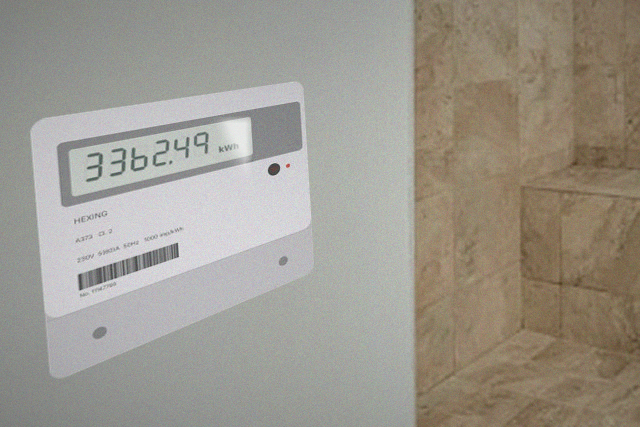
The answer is 3362.49 kWh
